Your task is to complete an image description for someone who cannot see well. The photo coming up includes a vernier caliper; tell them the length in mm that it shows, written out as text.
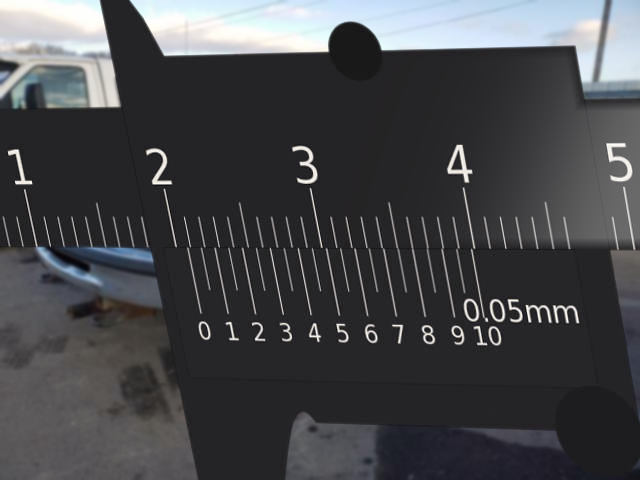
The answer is 20.8 mm
